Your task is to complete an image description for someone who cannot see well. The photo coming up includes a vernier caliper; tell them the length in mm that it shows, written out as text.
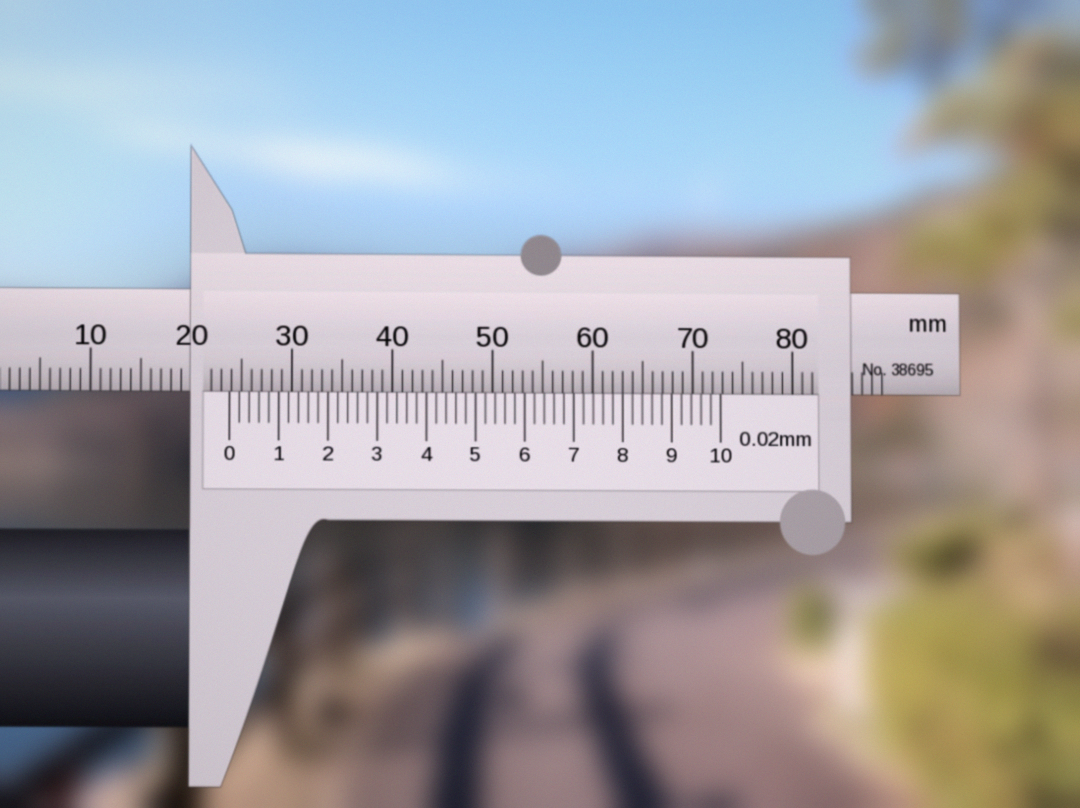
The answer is 23.8 mm
